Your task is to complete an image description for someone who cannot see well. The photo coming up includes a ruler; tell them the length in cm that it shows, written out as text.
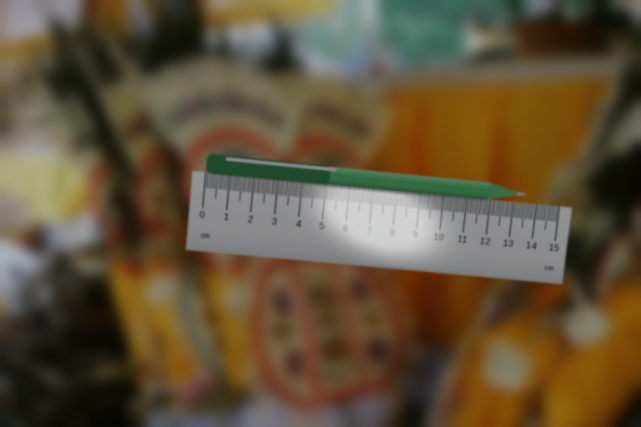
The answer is 13.5 cm
